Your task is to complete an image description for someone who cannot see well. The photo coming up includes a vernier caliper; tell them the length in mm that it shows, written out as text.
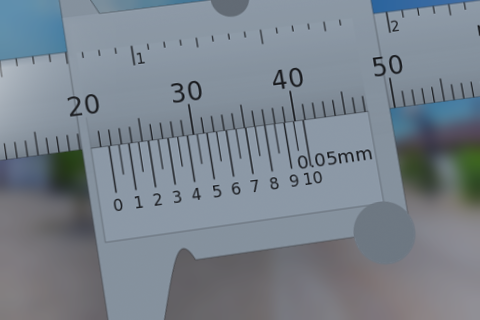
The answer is 21.8 mm
